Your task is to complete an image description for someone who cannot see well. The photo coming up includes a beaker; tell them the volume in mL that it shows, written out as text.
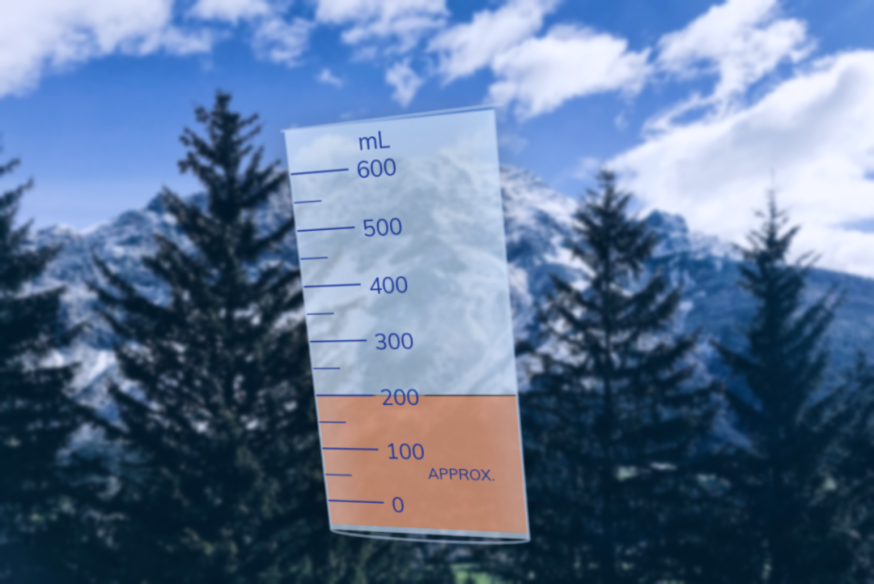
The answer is 200 mL
